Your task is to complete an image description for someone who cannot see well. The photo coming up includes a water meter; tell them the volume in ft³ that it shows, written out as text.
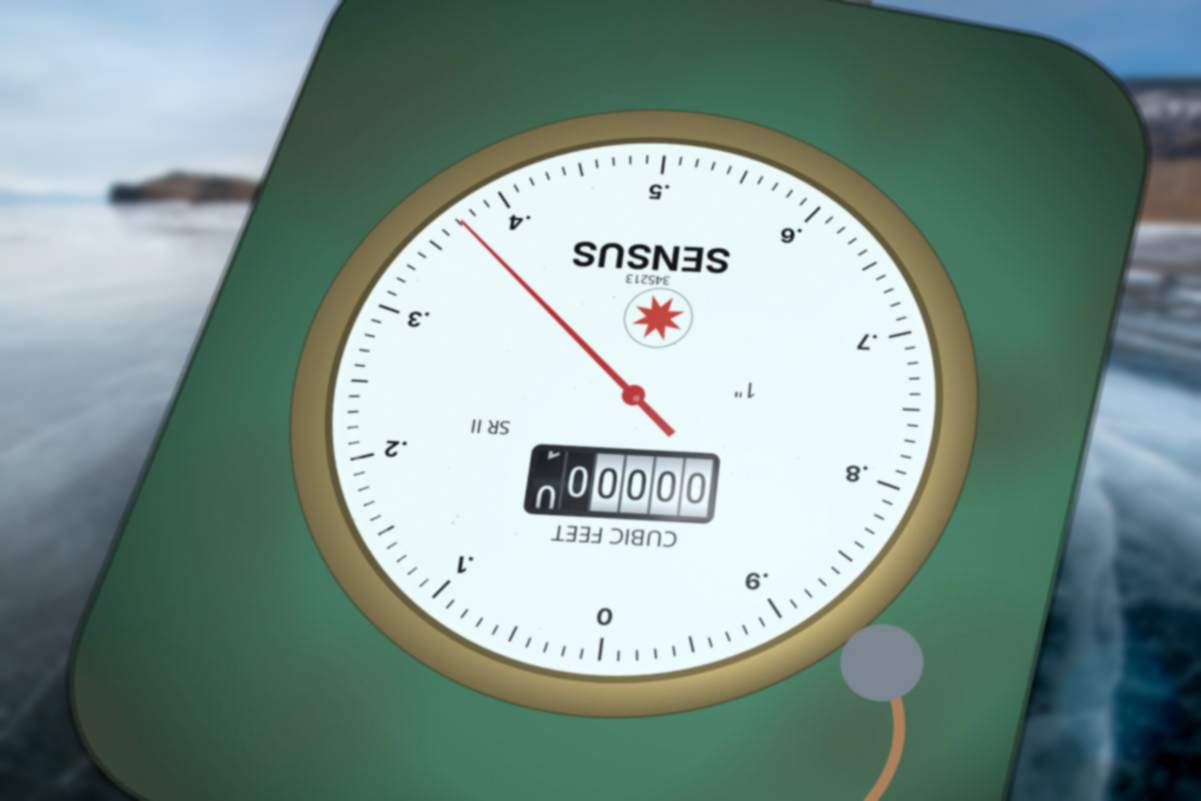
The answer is 0.37 ft³
